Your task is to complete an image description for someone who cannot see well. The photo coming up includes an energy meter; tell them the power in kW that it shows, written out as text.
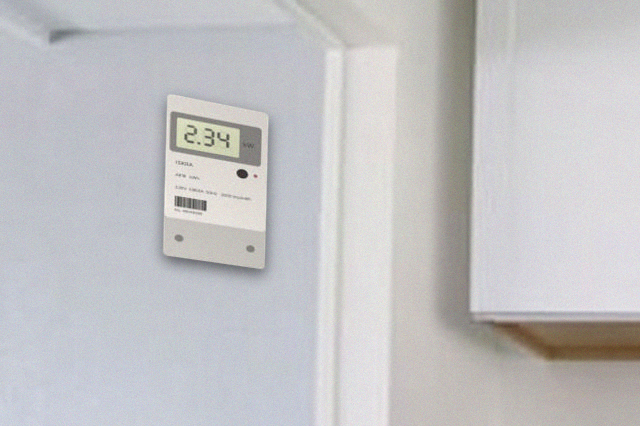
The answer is 2.34 kW
